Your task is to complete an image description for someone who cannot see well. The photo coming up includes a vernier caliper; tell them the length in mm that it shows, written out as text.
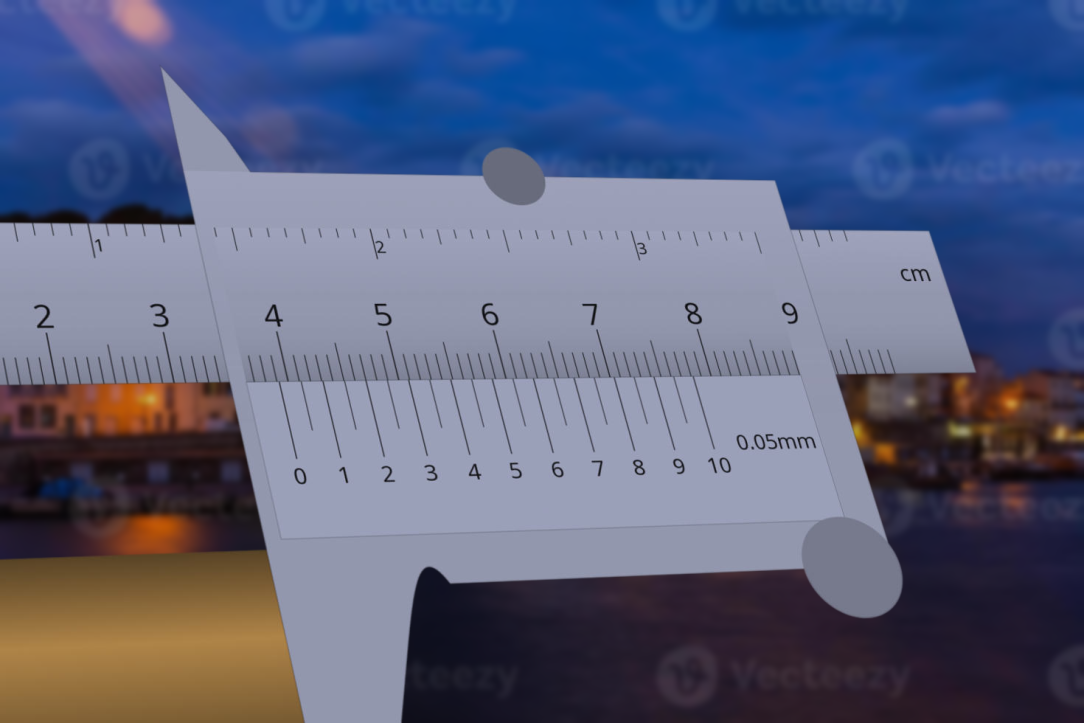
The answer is 39.2 mm
